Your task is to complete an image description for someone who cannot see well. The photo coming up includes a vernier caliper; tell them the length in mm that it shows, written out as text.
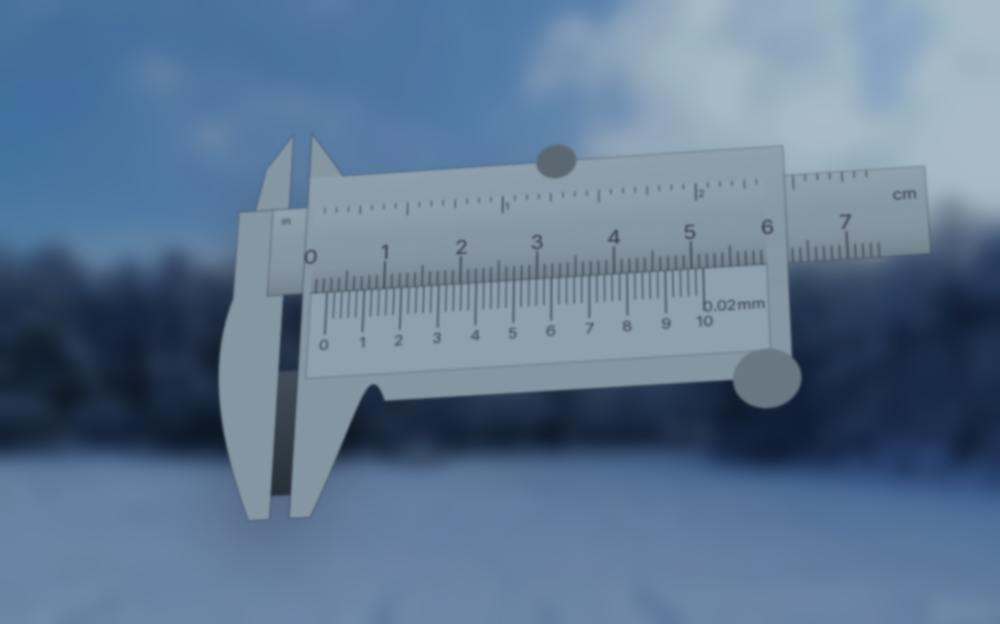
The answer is 2.5 mm
